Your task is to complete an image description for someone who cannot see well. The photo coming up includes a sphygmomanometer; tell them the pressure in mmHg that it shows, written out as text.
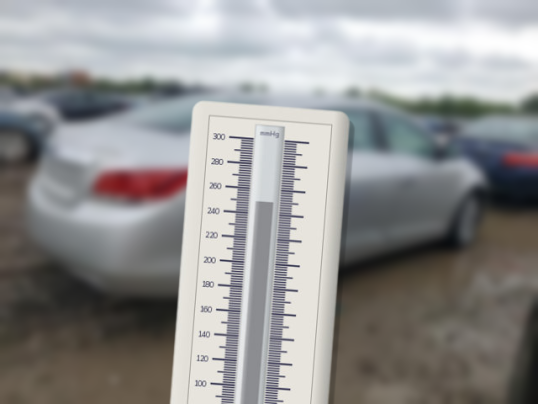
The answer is 250 mmHg
